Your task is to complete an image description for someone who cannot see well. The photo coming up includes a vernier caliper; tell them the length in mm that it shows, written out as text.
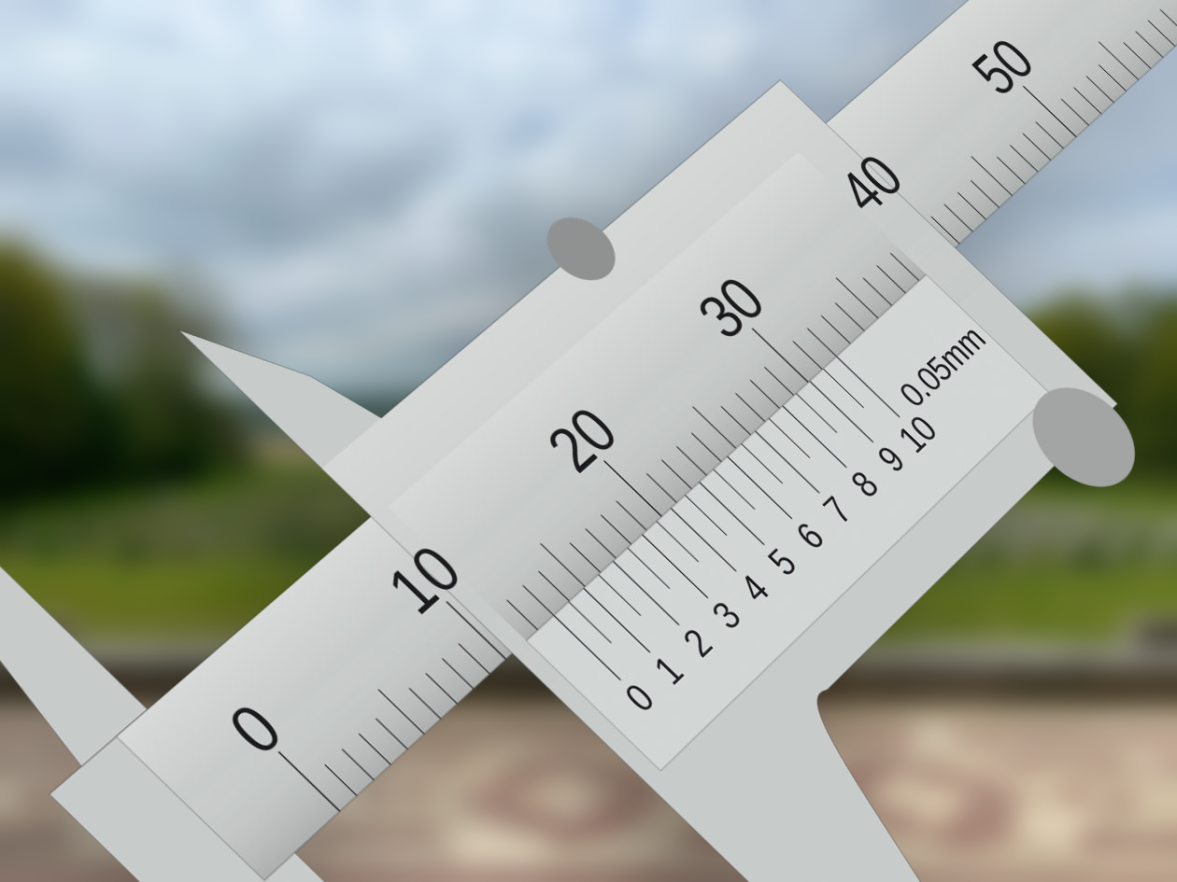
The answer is 13.0 mm
